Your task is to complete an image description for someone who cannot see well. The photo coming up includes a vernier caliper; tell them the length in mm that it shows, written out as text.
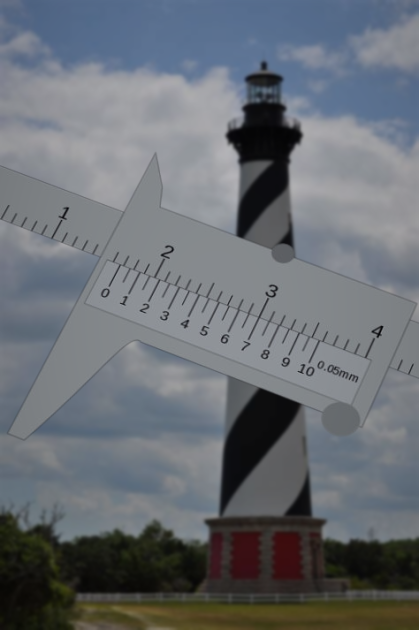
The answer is 16.7 mm
